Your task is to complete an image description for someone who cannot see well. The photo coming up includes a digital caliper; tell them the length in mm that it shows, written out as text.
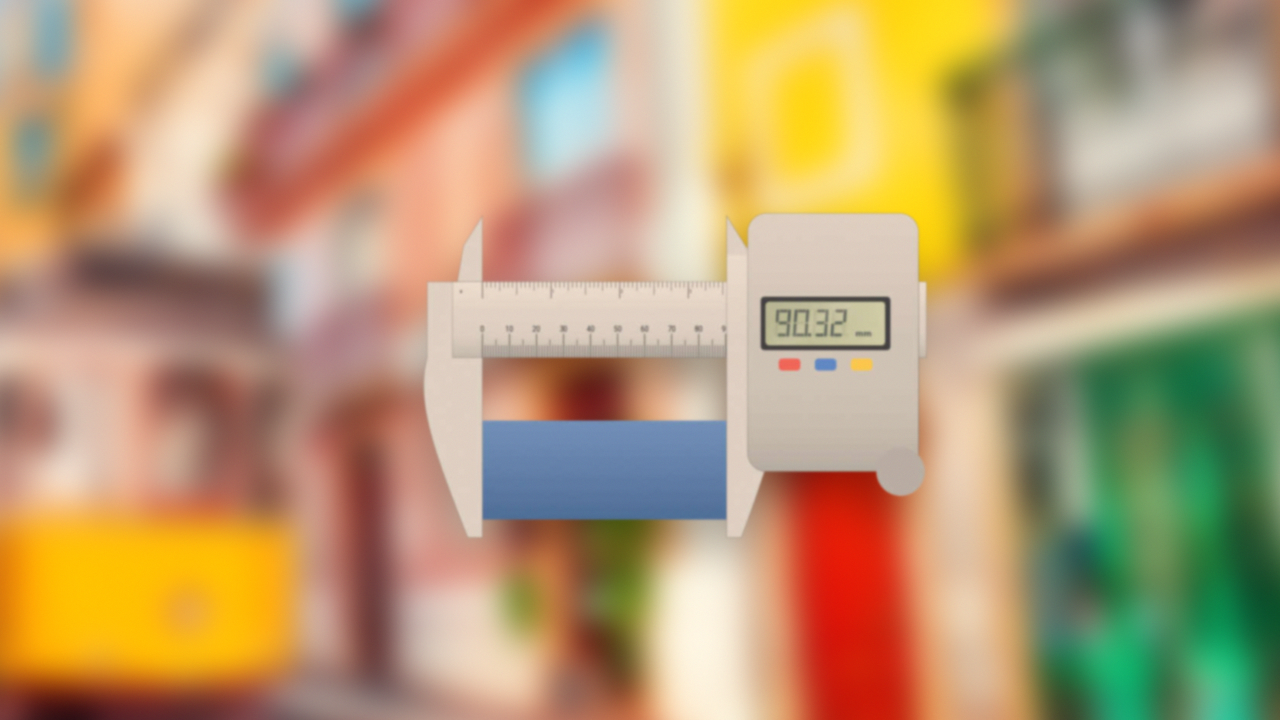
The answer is 90.32 mm
